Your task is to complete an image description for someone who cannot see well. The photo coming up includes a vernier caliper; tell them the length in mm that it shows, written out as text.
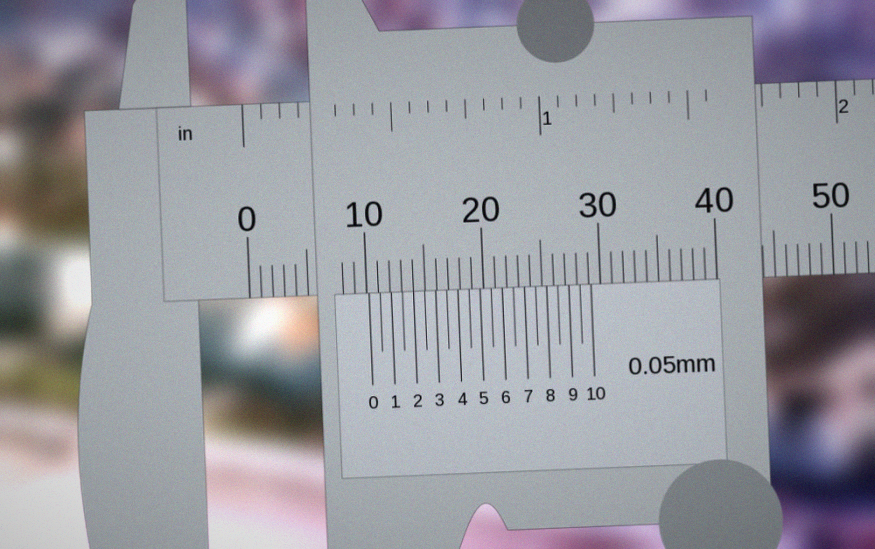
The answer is 10.2 mm
